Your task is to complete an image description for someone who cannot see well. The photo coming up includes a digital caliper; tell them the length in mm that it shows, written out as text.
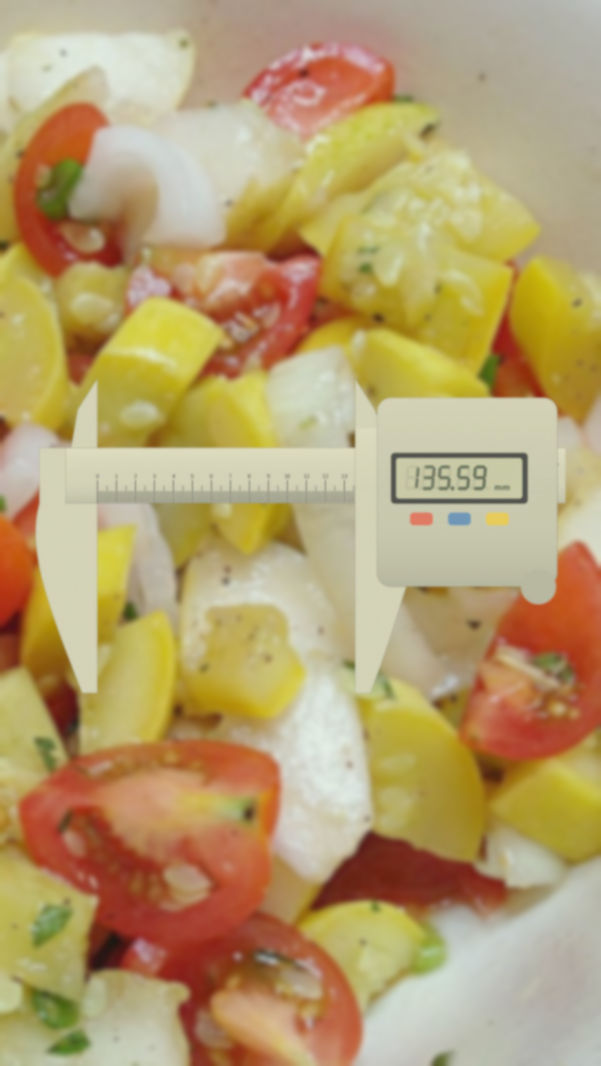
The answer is 135.59 mm
